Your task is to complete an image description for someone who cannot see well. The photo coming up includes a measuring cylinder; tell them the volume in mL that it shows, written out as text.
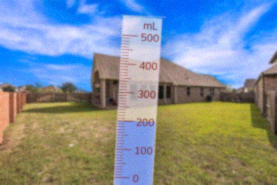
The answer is 200 mL
